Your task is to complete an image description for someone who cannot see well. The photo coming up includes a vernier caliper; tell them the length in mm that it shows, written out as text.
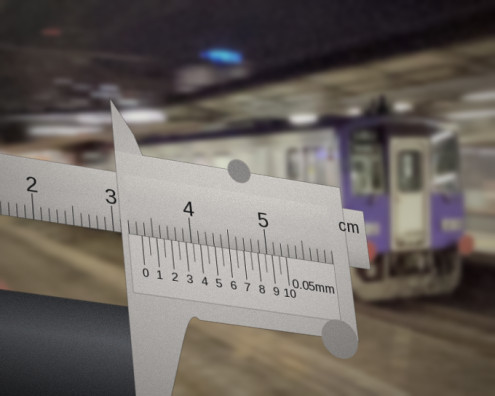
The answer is 33.6 mm
